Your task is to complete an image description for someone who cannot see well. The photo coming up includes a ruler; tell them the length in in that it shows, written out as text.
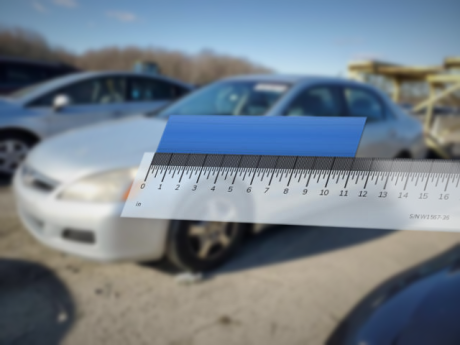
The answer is 11 in
